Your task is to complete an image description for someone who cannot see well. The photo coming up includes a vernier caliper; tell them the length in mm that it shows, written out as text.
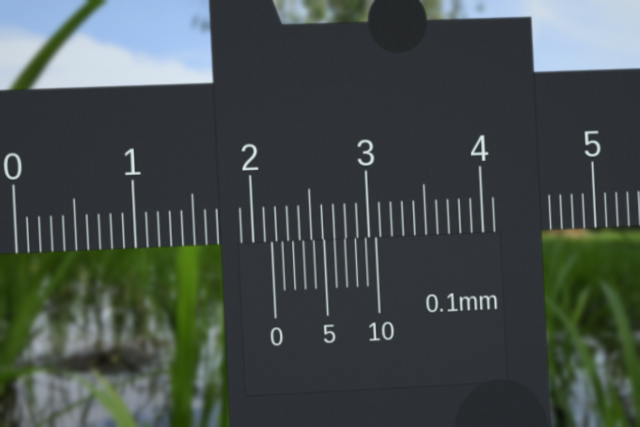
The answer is 21.6 mm
